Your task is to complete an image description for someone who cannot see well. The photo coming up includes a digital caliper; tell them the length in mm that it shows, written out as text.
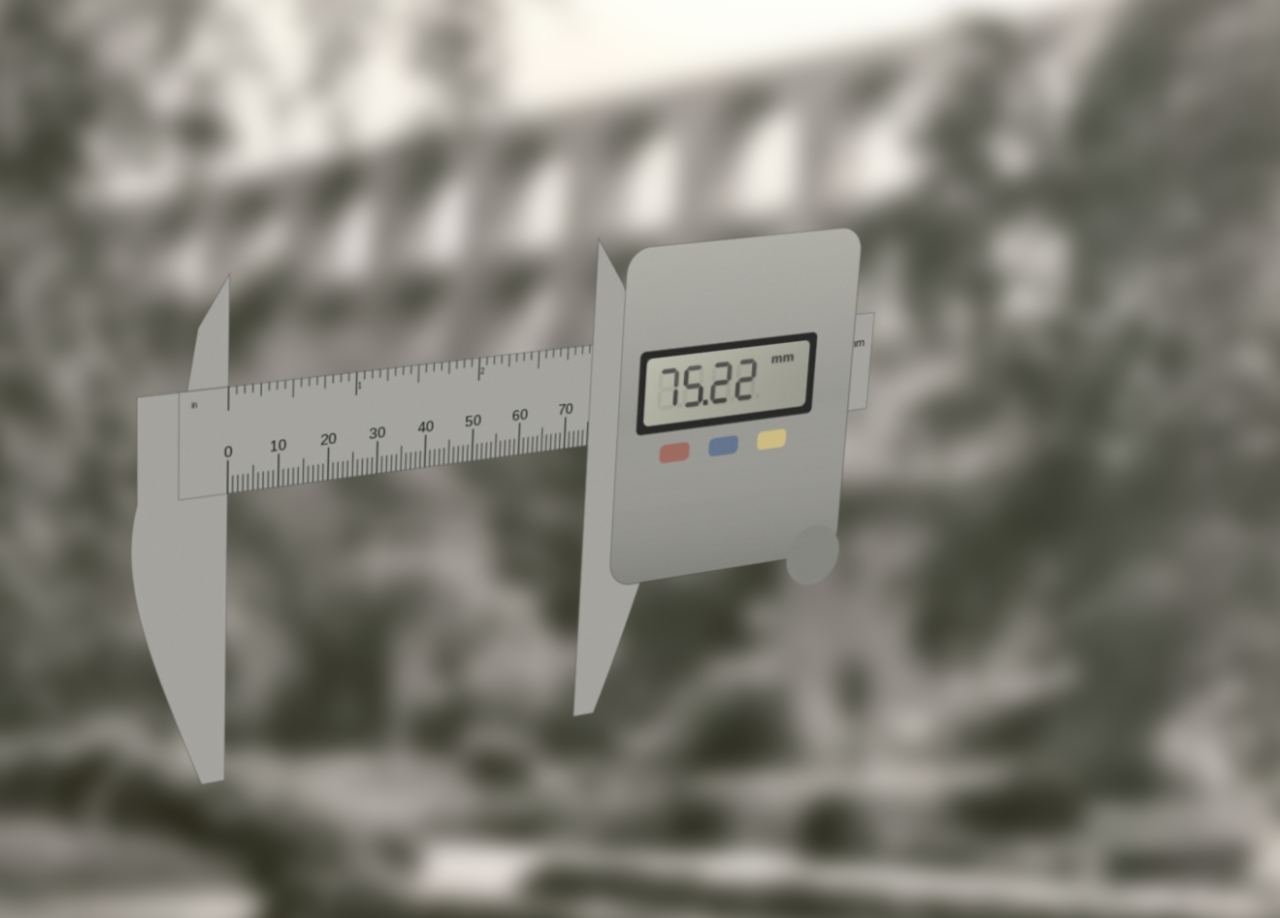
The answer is 75.22 mm
